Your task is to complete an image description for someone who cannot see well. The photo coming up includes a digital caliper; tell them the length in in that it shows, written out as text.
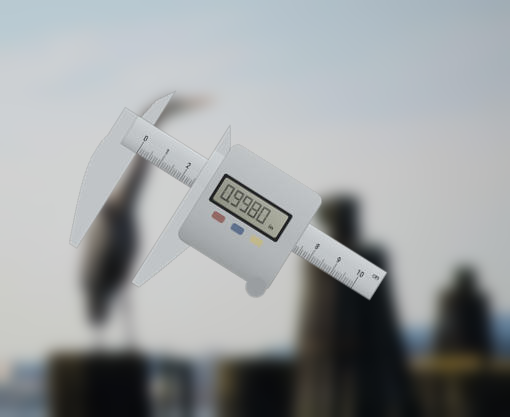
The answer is 0.9980 in
